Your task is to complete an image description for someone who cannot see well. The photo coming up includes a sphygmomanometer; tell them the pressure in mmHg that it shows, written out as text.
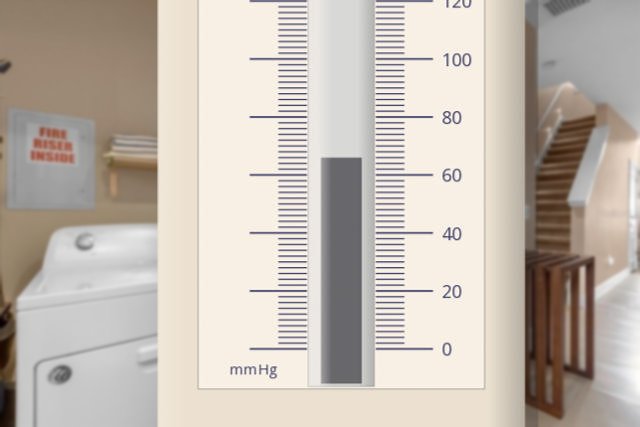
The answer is 66 mmHg
